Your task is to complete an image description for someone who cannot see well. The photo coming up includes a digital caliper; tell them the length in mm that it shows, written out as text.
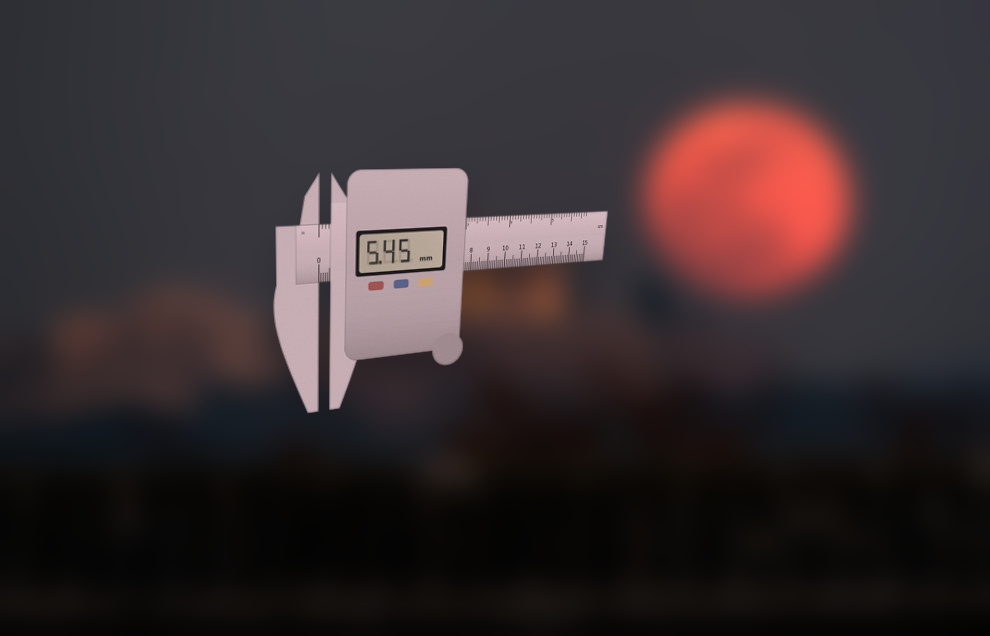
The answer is 5.45 mm
